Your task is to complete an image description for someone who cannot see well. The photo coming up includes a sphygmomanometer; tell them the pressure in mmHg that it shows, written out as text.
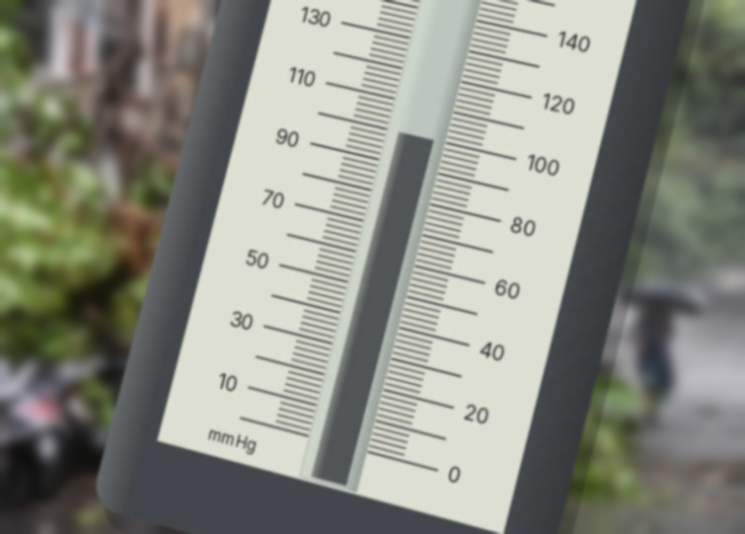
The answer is 100 mmHg
